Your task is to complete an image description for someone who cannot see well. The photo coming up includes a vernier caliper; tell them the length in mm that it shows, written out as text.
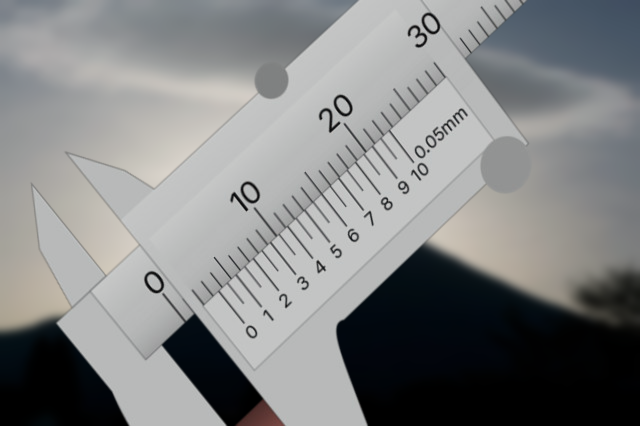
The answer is 3.6 mm
